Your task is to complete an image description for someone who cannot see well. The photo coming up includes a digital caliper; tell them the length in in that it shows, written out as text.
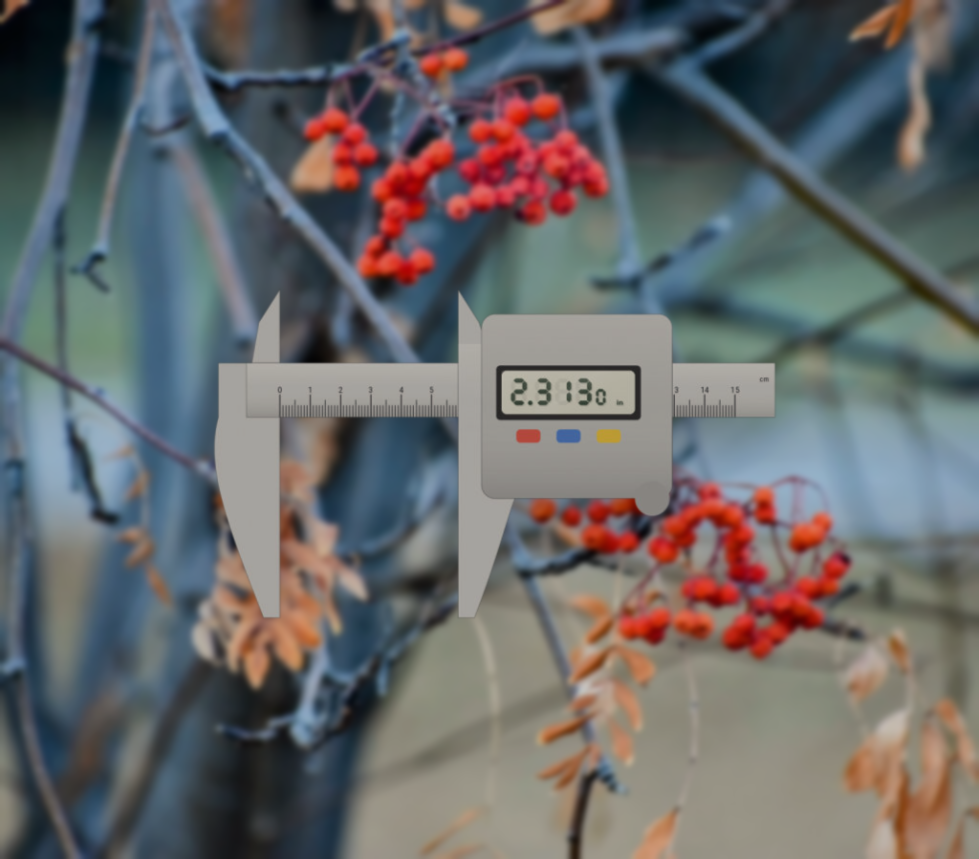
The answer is 2.3130 in
